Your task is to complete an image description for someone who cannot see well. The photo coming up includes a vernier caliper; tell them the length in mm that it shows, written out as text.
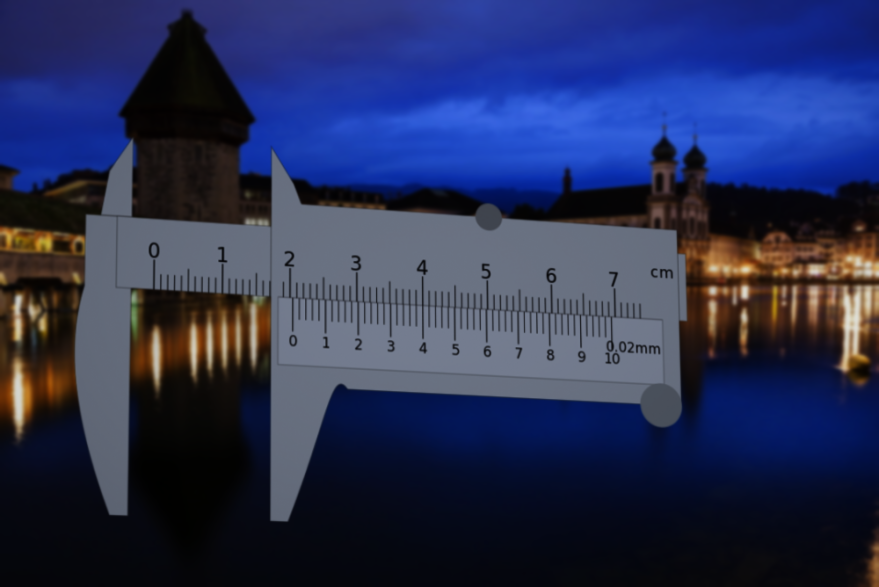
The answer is 20.4 mm
